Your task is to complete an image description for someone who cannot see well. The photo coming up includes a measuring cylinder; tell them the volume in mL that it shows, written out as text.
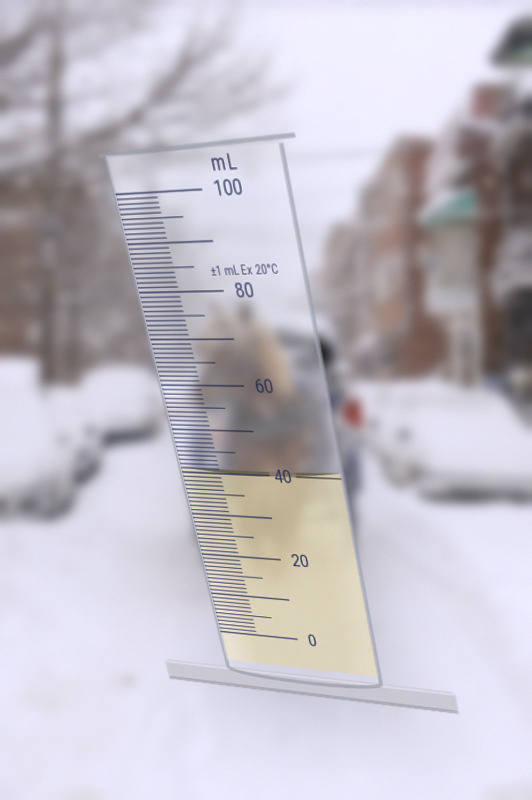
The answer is 40 mL
